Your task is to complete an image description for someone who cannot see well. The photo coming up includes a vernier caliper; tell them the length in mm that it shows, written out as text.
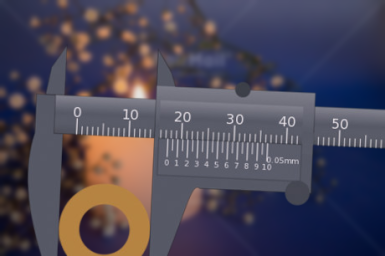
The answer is 17.4 mm
